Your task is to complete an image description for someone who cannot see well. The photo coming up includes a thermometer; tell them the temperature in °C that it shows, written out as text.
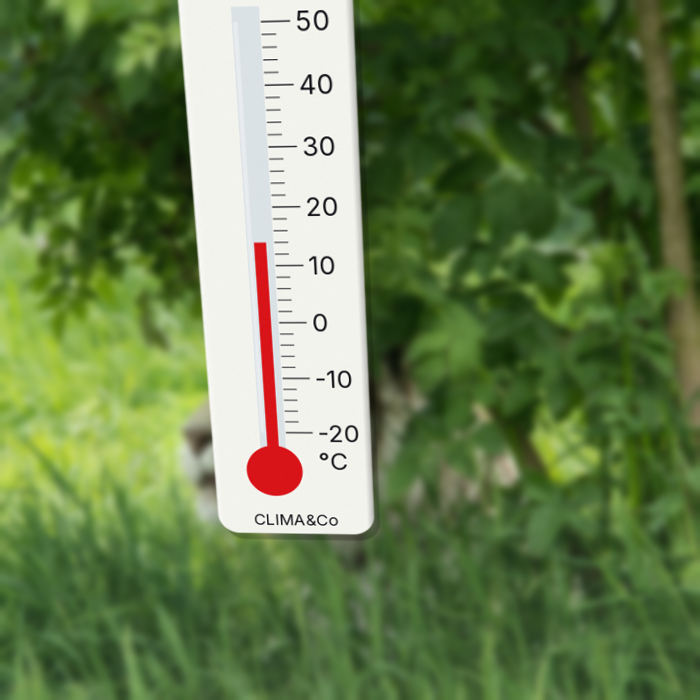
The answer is 14 °C
